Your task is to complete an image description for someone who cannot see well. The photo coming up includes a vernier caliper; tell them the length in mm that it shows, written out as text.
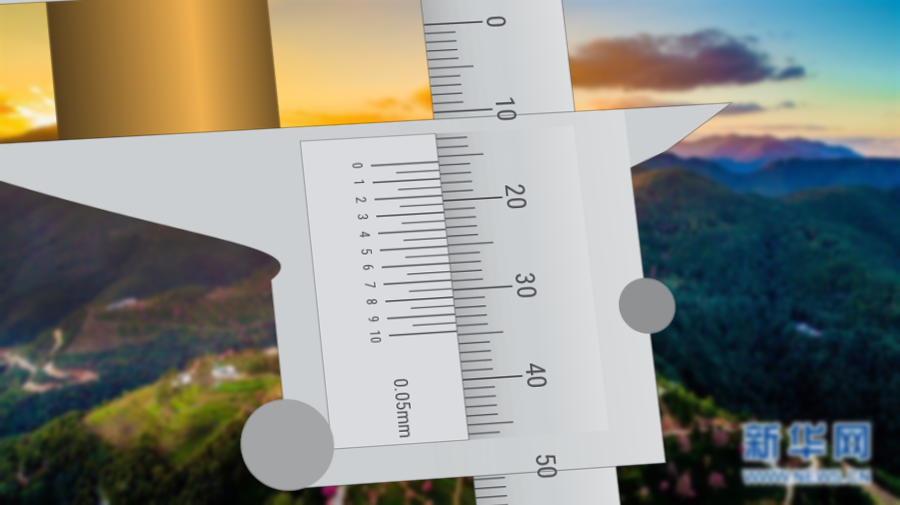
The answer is 15.6 mm
